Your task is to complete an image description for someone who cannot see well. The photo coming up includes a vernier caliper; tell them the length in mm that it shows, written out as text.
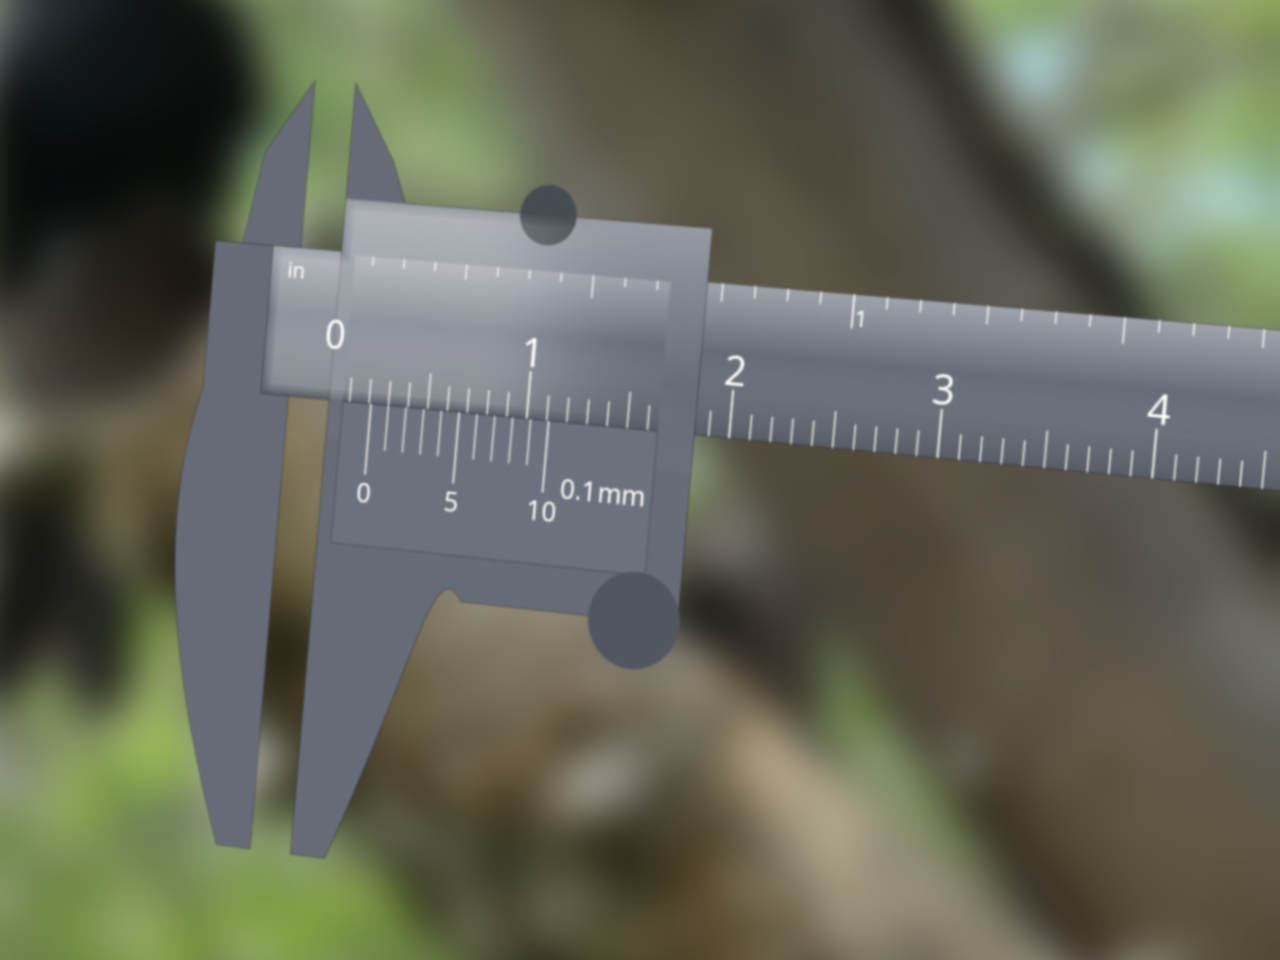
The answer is 2.1 mm
